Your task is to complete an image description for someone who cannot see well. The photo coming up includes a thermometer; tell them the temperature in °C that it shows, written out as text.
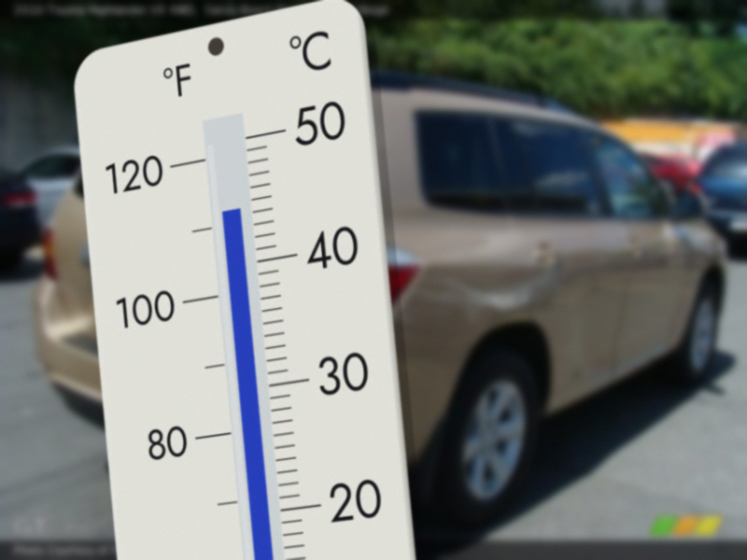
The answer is 44.5 °C
